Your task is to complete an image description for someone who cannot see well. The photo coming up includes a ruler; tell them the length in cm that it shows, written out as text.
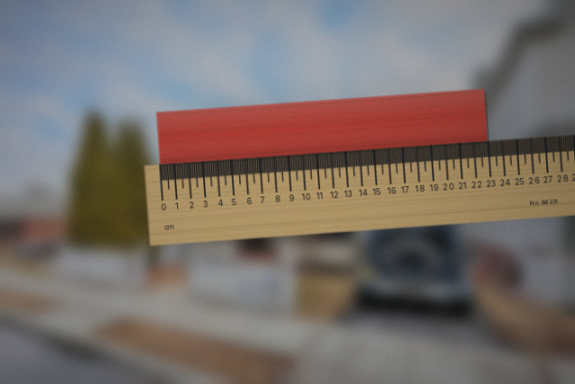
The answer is 23 cm
